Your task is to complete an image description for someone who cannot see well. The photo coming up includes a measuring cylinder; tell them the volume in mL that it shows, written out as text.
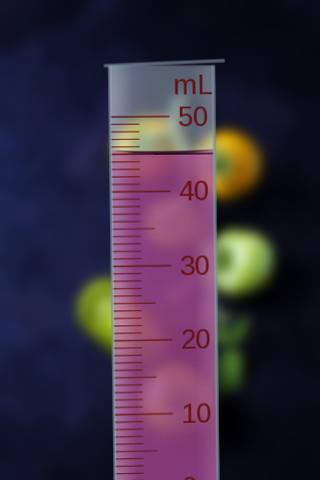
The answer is 45 mL
